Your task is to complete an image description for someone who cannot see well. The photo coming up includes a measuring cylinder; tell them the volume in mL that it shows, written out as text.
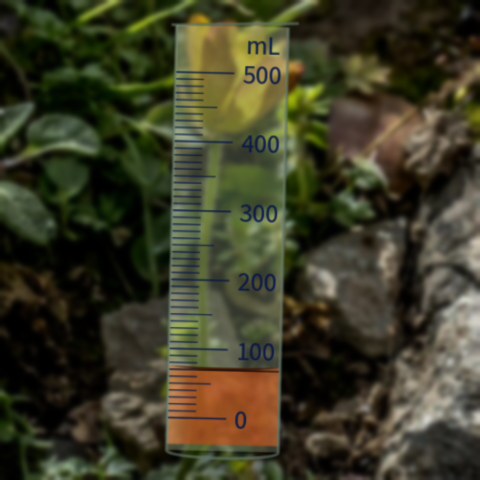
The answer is 70 mL
